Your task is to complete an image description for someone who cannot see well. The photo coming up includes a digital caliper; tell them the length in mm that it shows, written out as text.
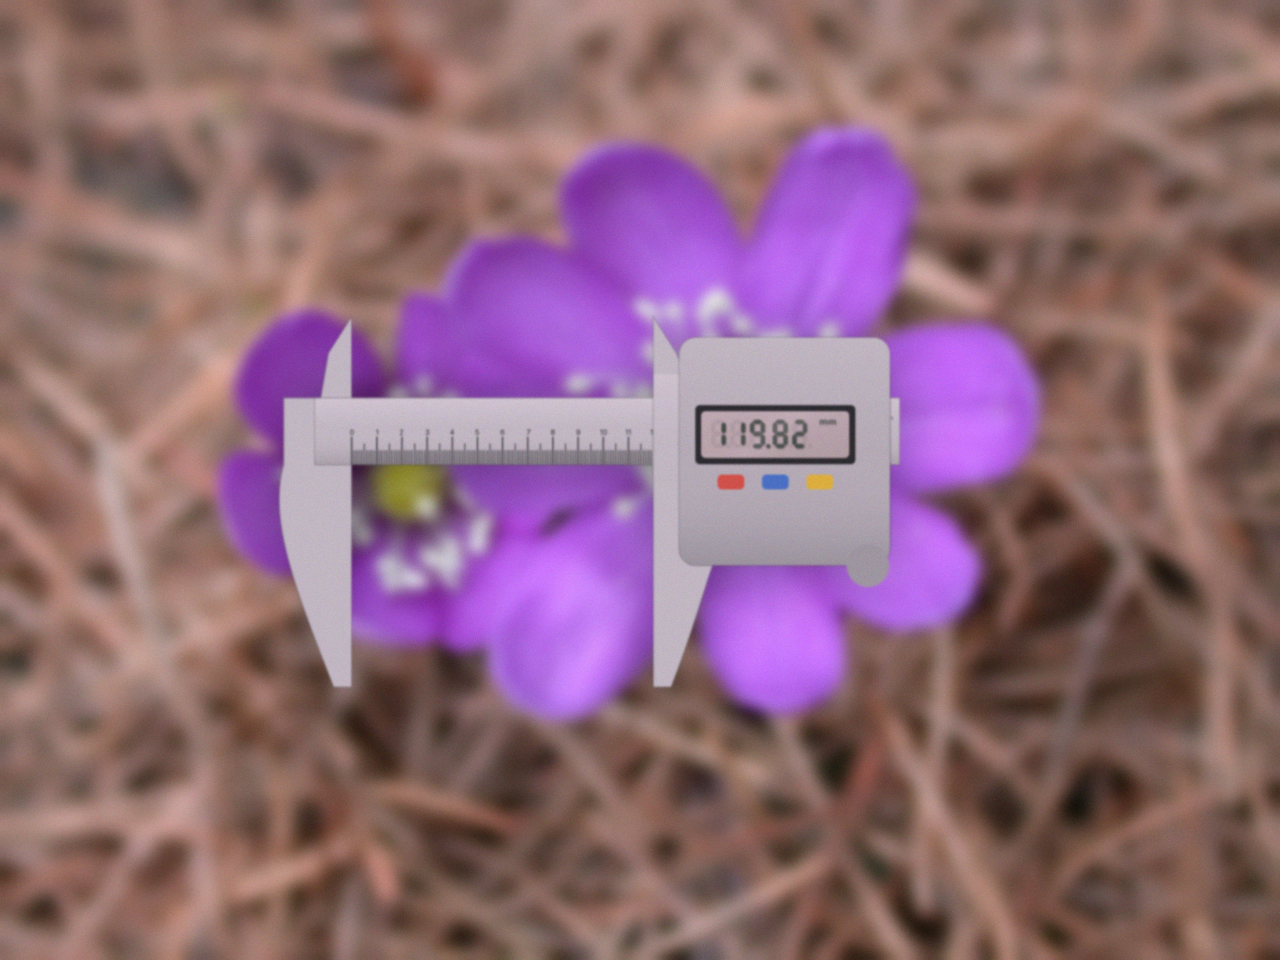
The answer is 119.82 mm
